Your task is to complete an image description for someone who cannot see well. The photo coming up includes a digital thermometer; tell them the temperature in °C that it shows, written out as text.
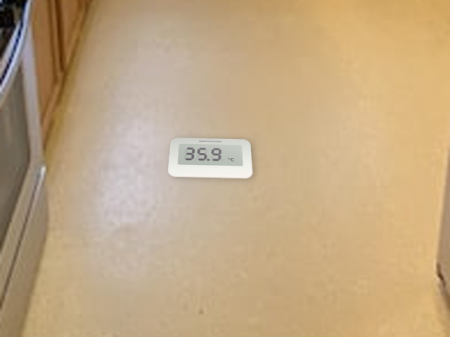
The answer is 35.9 °C
